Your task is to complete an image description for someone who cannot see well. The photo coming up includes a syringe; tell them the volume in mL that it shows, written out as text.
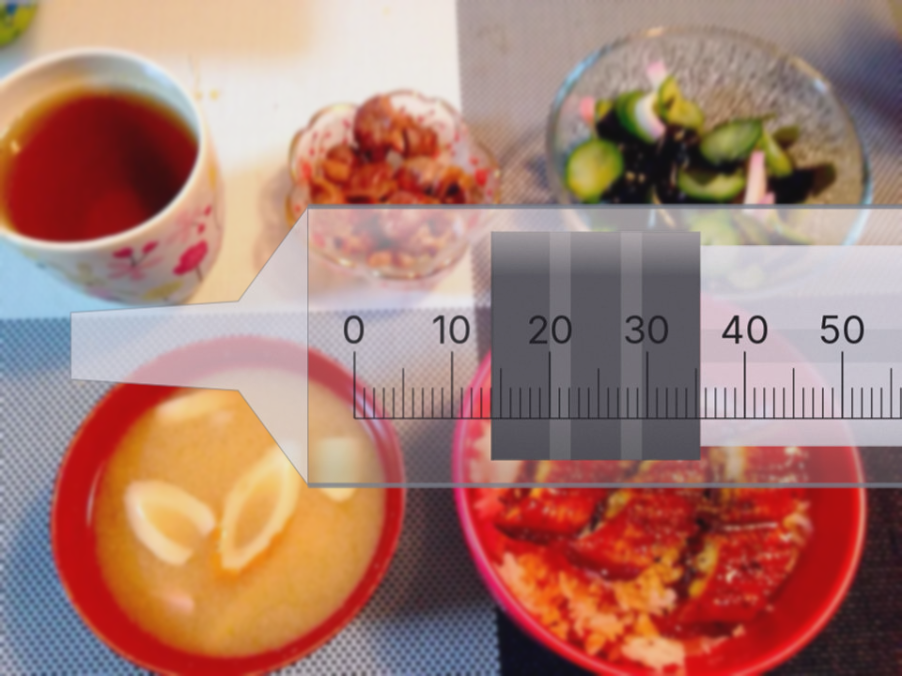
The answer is 14 mL
